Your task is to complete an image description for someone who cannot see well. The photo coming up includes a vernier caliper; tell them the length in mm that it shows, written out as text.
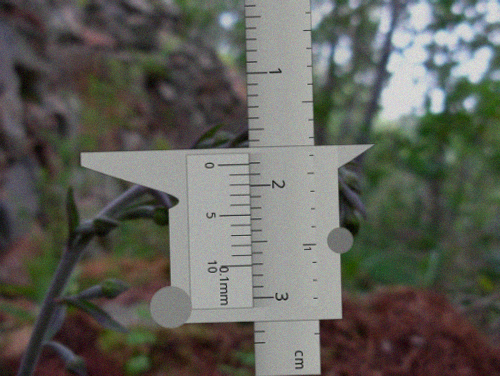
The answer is 18.1 mm
